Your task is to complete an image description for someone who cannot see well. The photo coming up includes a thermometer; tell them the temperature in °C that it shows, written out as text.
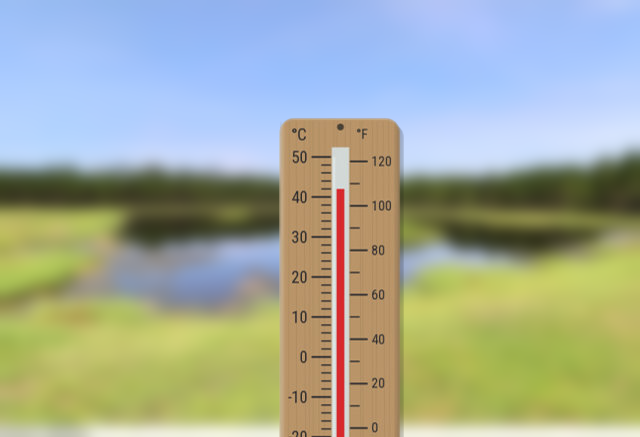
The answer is 42 °C
